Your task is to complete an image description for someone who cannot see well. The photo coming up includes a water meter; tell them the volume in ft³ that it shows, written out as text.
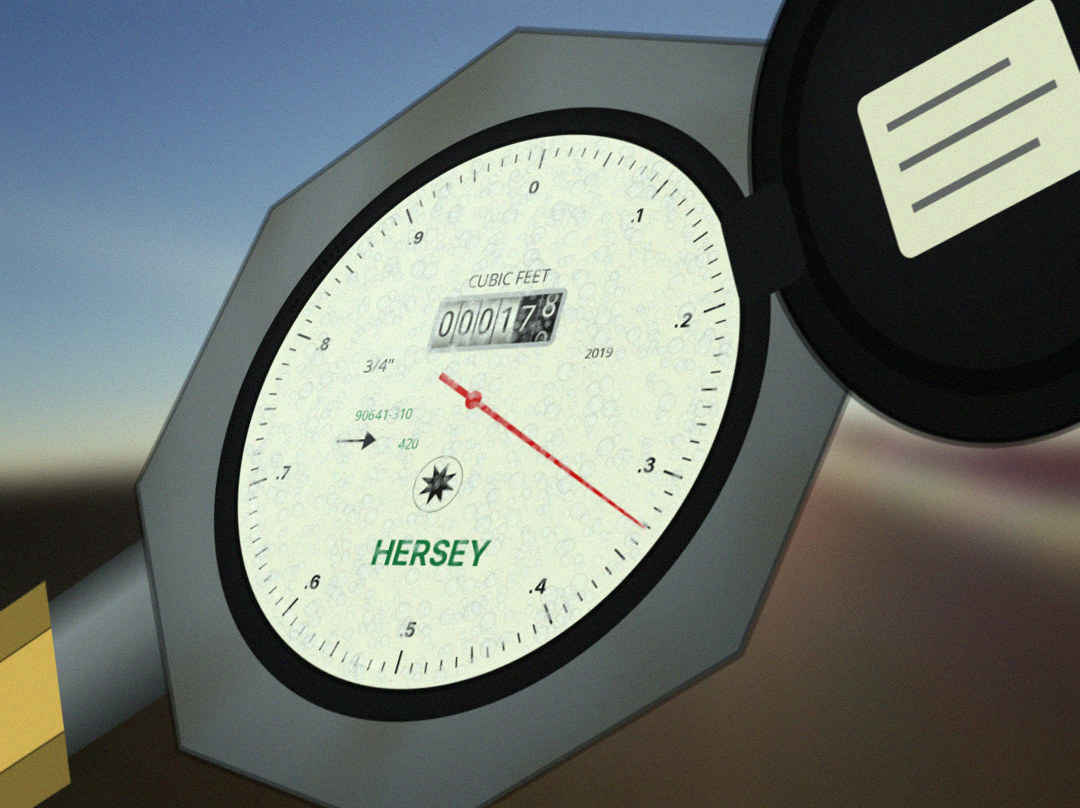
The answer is 178.33 ft³
